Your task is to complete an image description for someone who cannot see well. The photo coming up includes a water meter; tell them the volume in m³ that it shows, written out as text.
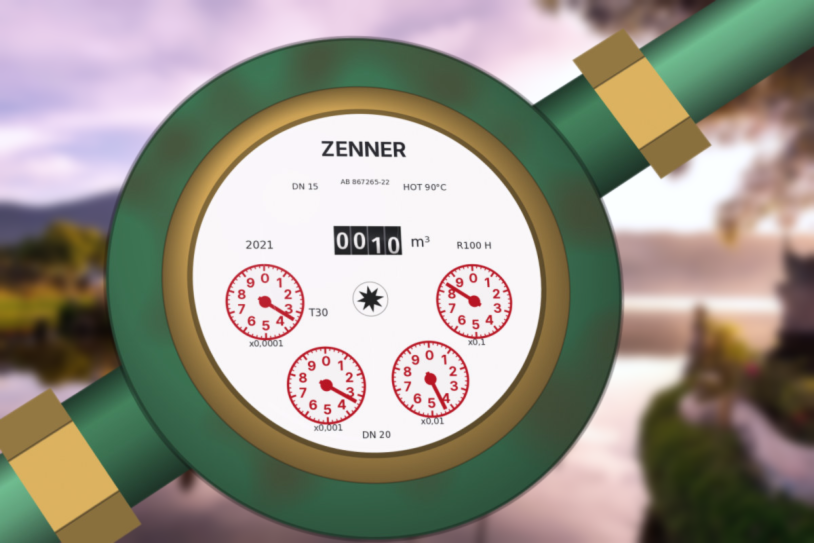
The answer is 9.8433 m³
